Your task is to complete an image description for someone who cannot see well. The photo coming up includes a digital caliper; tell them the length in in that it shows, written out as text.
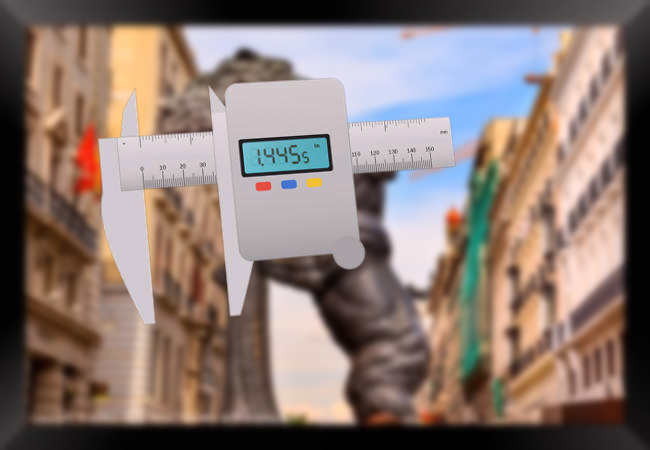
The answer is 1.4455 in
